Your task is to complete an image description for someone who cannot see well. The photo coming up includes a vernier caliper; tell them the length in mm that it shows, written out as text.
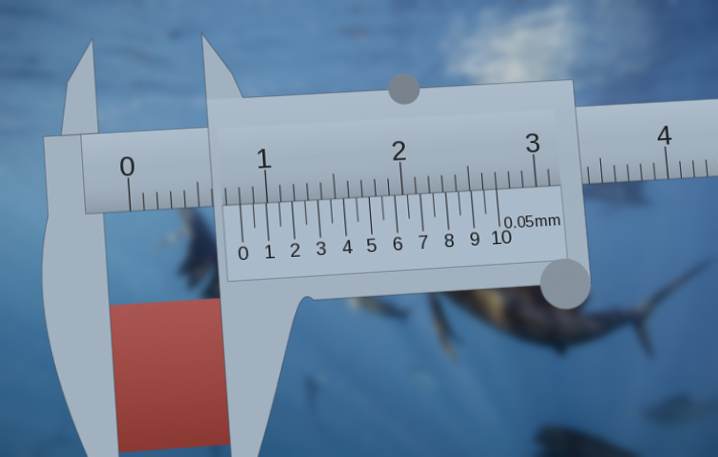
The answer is 8.0 mm
